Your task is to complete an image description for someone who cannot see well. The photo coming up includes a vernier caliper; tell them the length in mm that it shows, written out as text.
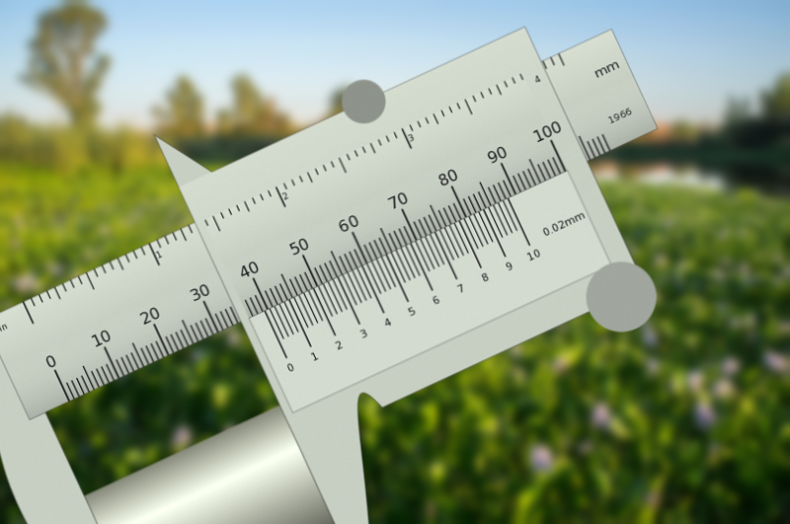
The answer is 39.4 mm
